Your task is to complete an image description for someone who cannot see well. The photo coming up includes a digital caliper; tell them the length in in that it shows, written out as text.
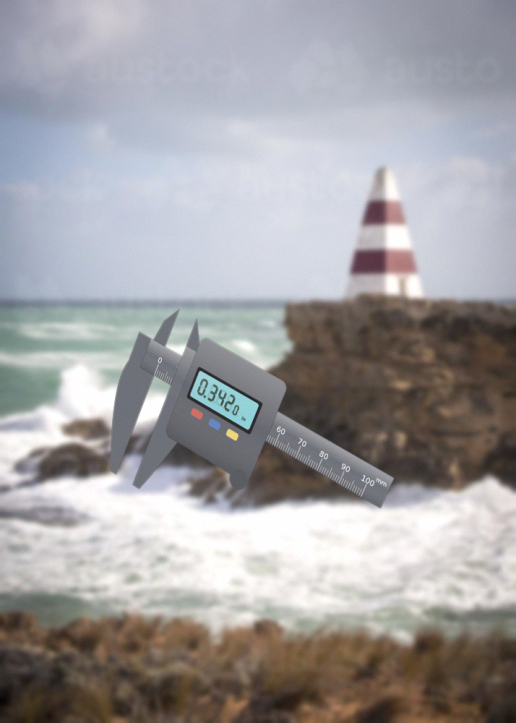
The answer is 0.3420 in
